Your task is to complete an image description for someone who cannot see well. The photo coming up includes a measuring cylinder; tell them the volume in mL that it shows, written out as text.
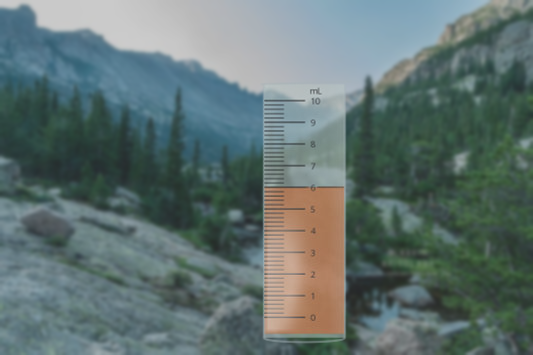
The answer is 6 mL
